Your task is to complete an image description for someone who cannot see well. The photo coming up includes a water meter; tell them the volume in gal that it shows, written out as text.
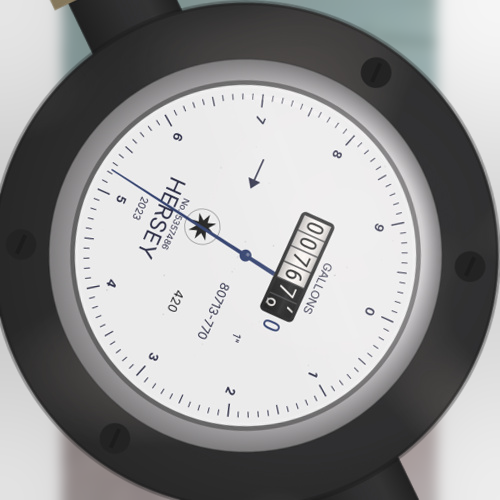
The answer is 76775.2 gal
